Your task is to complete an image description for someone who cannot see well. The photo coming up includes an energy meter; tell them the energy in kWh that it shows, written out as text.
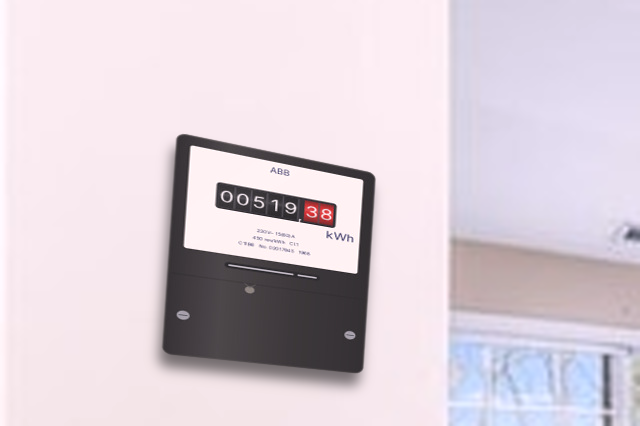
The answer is 519.38 kWh
